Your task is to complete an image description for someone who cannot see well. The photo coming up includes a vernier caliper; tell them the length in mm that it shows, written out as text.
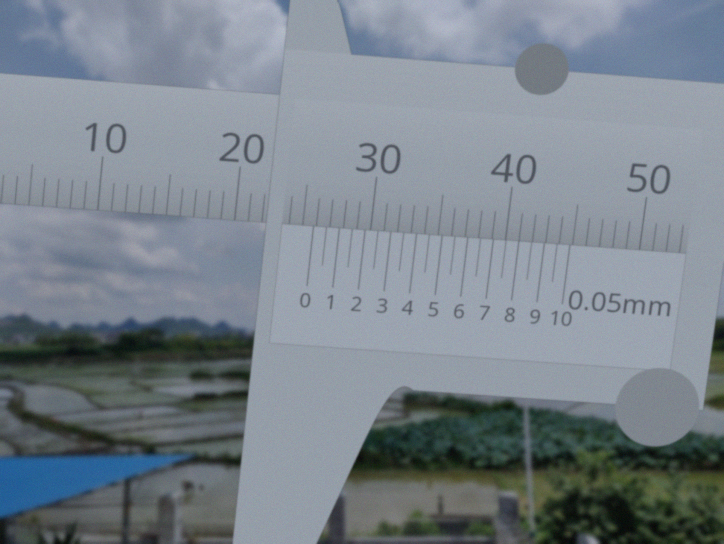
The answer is 25.8 mm
